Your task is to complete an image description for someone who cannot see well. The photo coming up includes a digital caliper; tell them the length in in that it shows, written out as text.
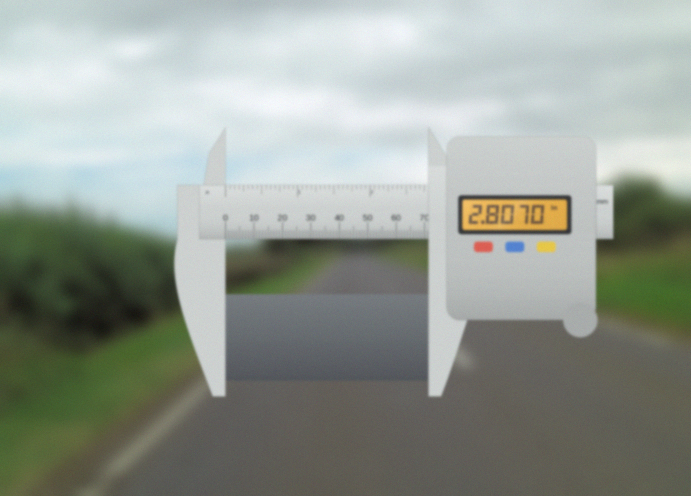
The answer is 2.8070 in
